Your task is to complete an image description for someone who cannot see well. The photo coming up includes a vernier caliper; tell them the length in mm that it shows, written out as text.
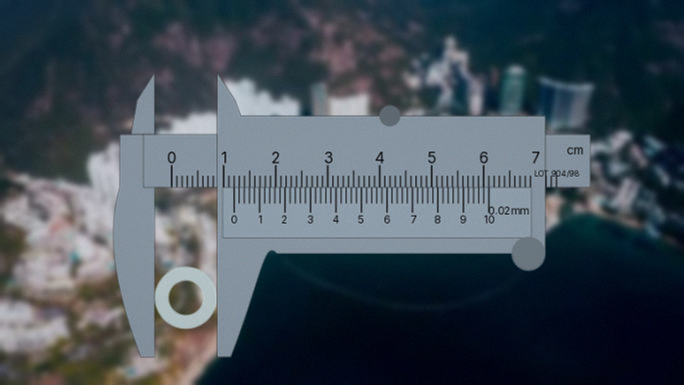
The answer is 12.0 mm
